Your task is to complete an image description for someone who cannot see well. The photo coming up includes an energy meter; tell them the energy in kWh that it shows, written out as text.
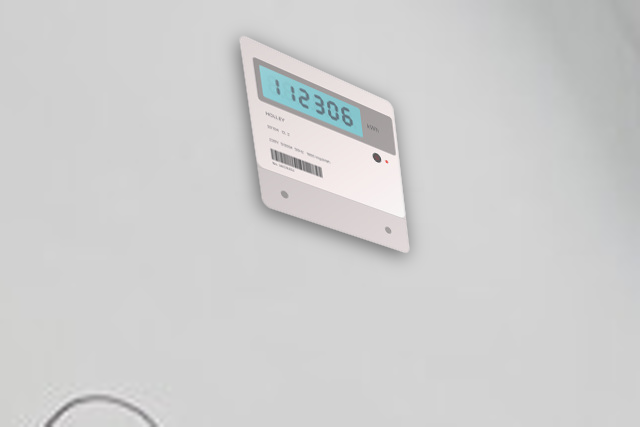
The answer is 112306 kWh
